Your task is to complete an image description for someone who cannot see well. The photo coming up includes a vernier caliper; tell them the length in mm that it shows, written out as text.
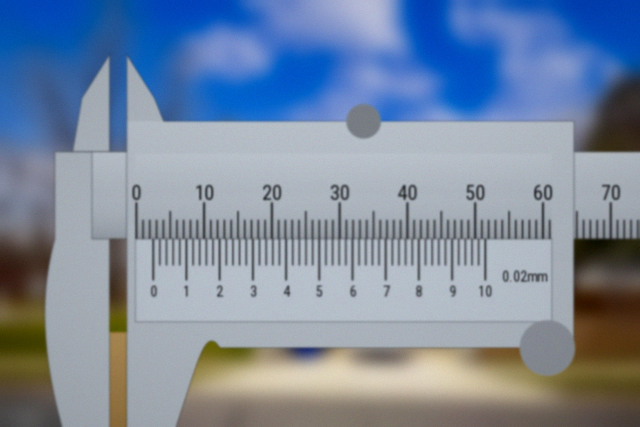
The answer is 2.5 mm
